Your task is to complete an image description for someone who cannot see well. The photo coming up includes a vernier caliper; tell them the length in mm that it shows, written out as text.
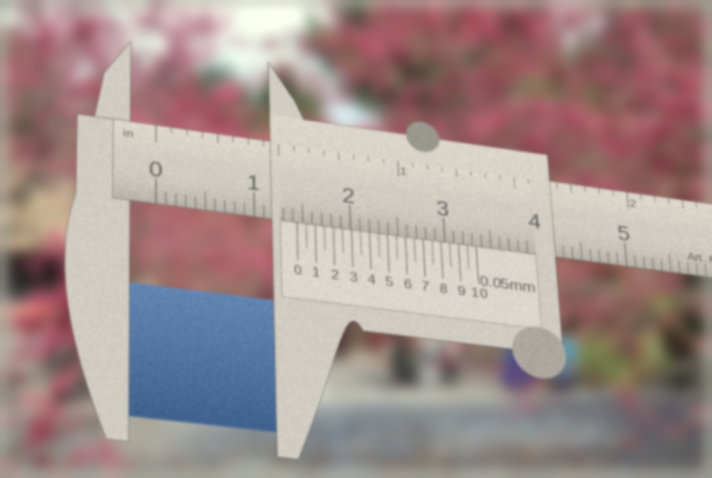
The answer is 14.4 mm
